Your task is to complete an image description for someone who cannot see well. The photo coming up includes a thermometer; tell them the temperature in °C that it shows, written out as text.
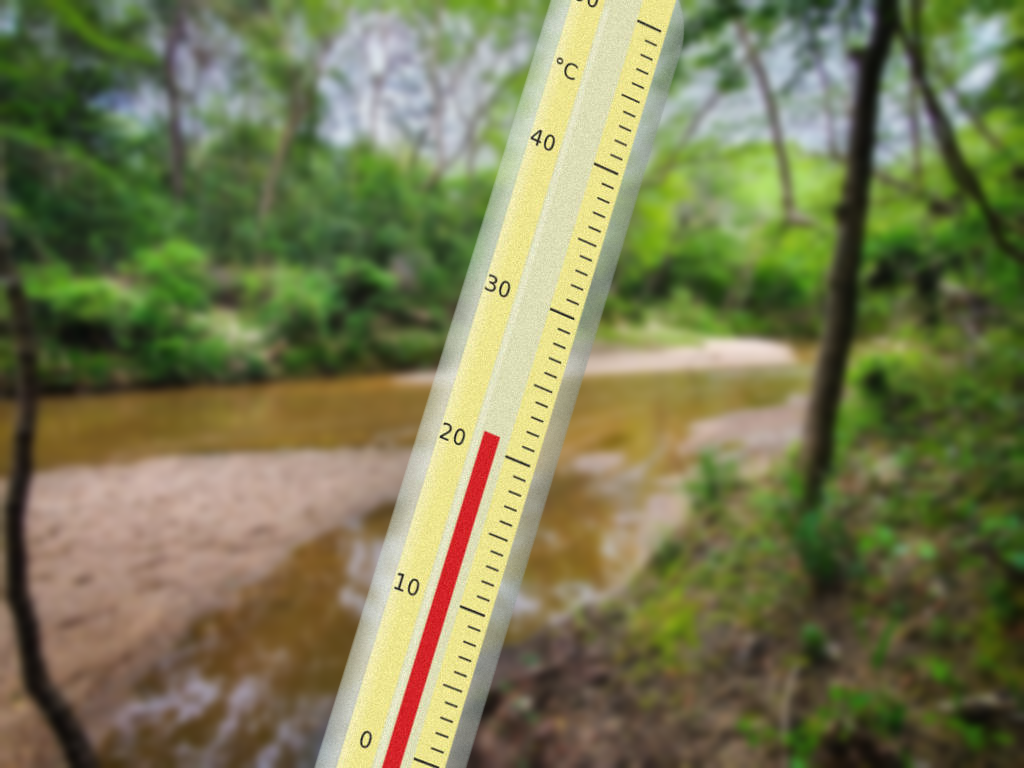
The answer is 21 °C
